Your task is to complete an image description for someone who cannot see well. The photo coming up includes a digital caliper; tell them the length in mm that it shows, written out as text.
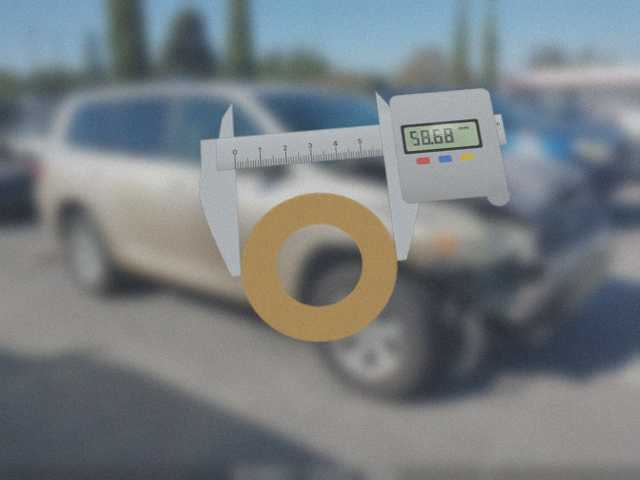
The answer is 58.68 mm
